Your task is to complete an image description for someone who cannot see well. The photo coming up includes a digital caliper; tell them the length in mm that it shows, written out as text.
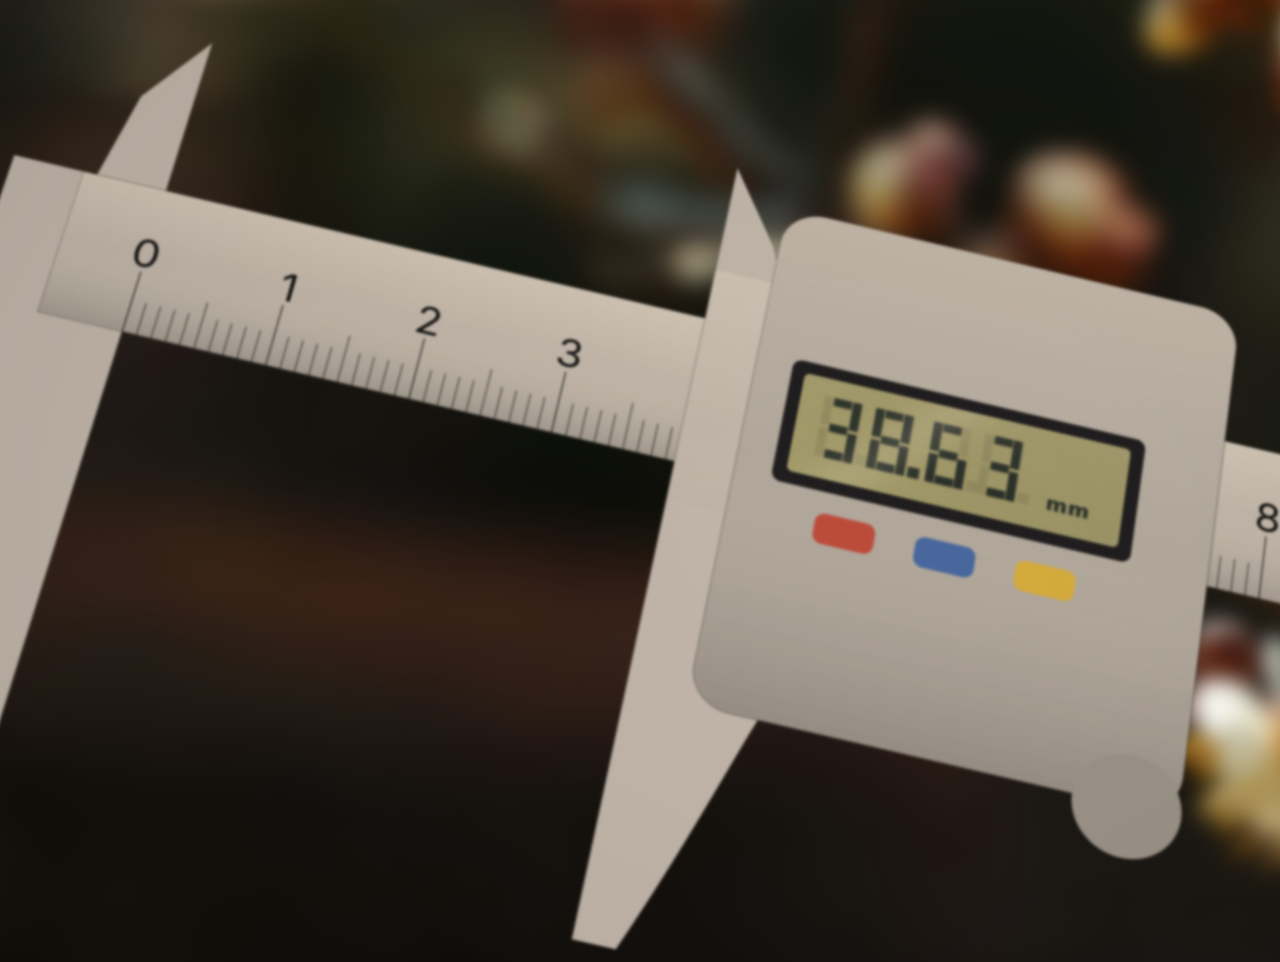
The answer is 38.63 mm
